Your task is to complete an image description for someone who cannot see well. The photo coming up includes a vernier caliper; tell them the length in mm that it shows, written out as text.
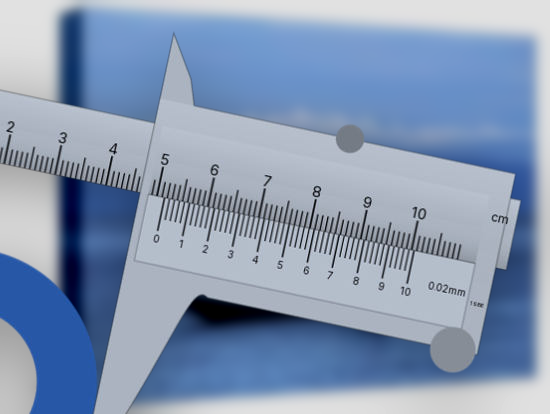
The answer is 51.5 mm
